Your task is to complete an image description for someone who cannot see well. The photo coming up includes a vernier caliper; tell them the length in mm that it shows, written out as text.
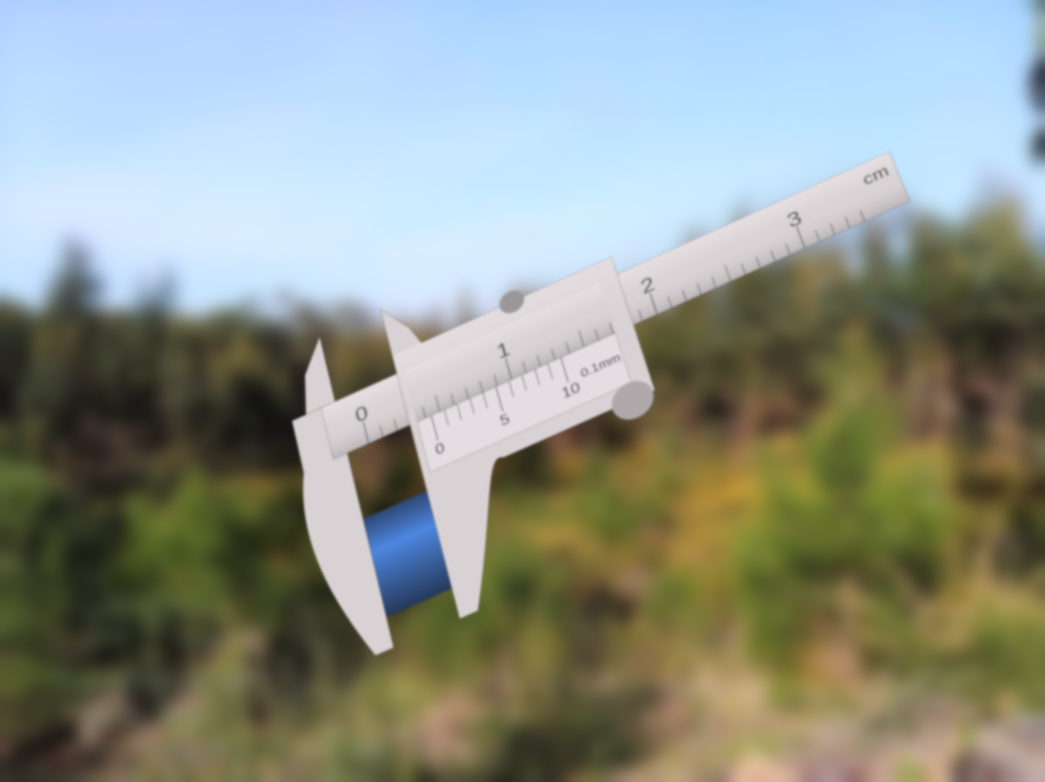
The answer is 4.4 mm
